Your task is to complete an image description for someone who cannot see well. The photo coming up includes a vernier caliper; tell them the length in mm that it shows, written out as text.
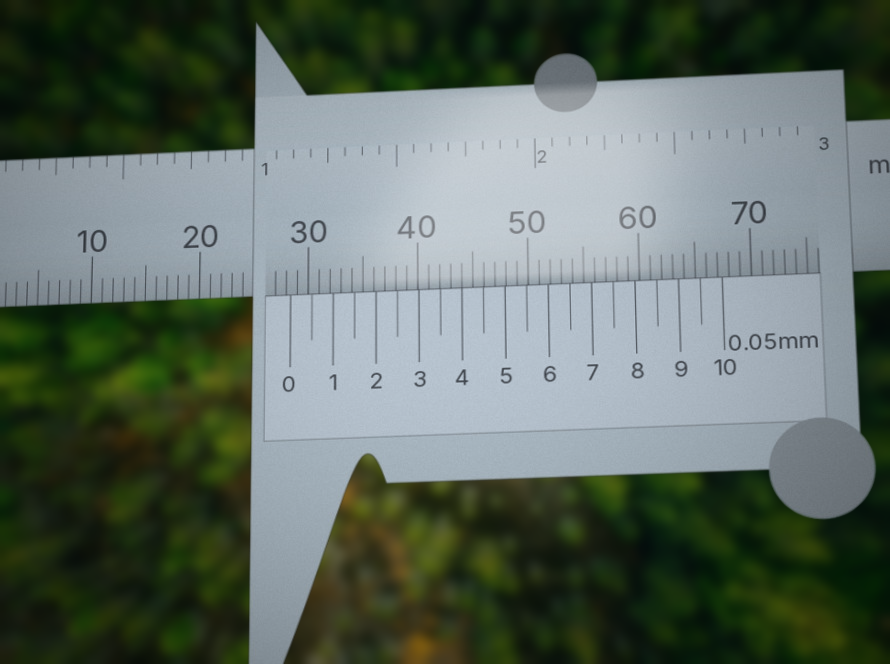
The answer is 28.4 mm
